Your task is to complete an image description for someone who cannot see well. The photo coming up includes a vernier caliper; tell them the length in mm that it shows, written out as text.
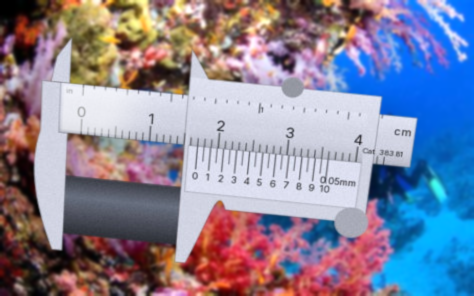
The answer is 17.0 mm
